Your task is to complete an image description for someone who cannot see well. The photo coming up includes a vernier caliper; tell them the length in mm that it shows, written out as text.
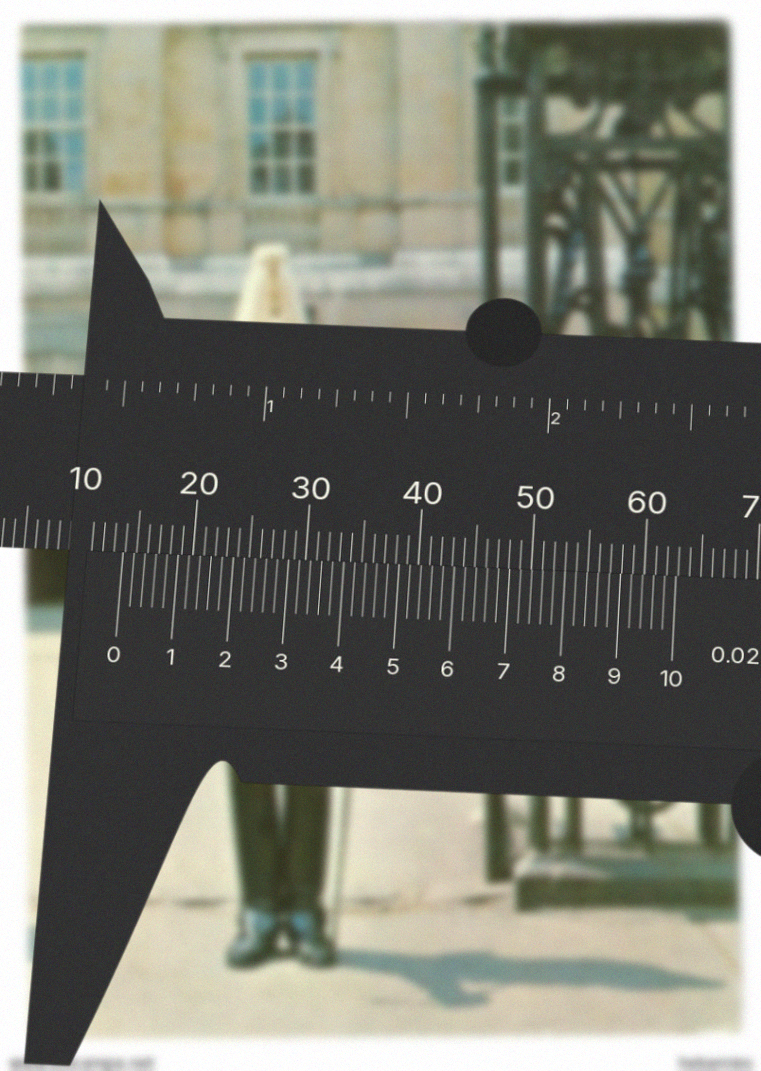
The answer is 13.8 mm
